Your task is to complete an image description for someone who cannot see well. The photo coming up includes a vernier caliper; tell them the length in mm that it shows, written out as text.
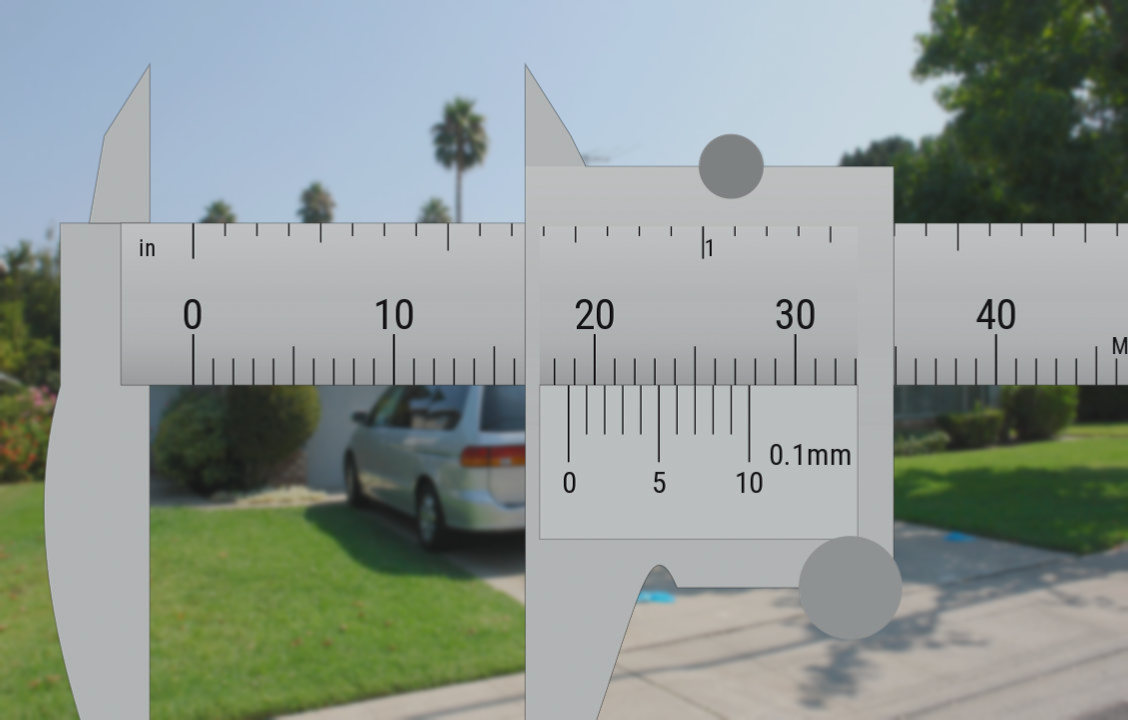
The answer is 18.7 mm
